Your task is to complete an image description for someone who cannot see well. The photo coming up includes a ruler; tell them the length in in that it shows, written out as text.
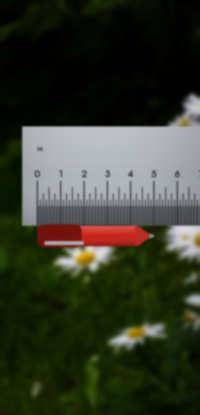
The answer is 5 in
